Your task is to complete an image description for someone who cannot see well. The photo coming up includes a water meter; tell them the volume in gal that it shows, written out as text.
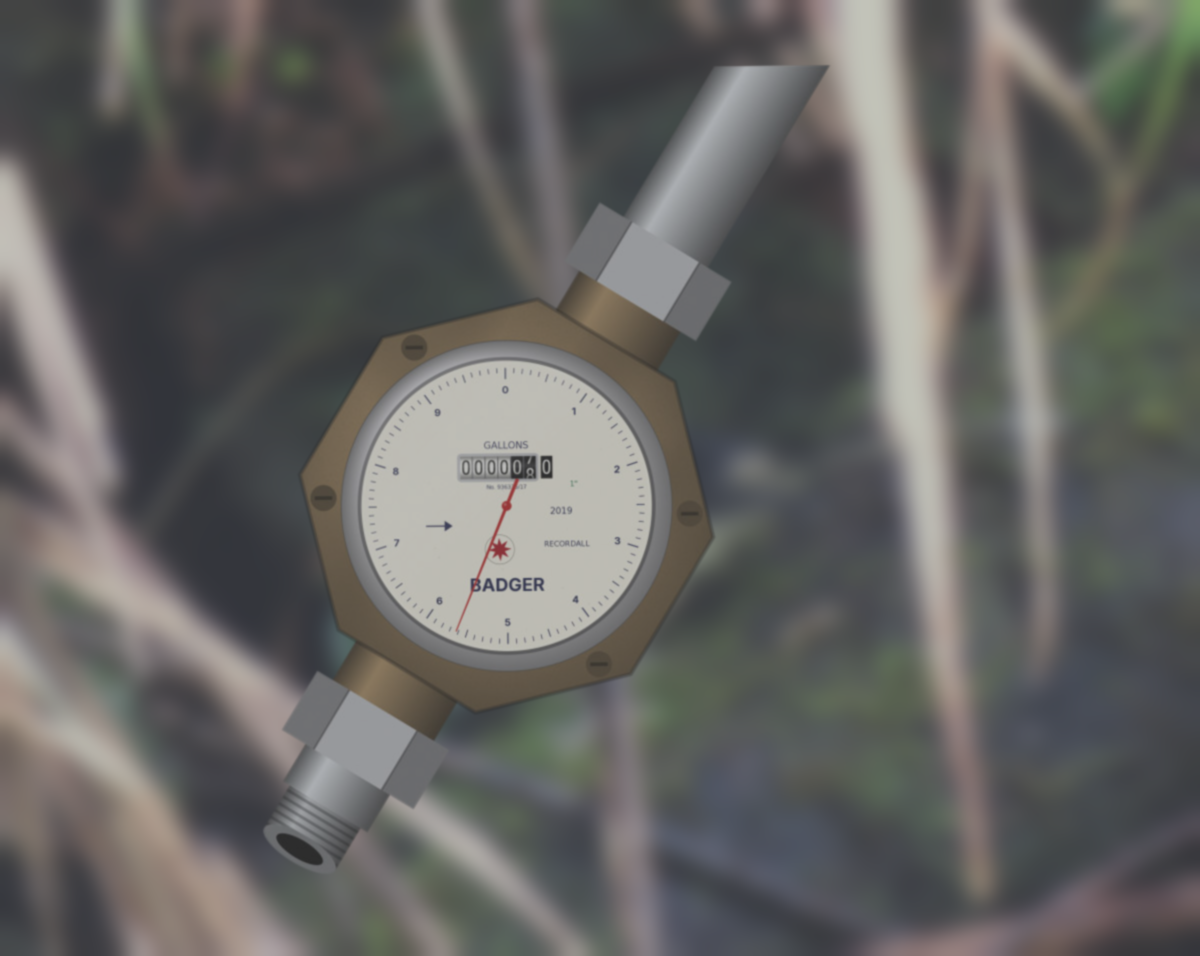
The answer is 75.6 gal
